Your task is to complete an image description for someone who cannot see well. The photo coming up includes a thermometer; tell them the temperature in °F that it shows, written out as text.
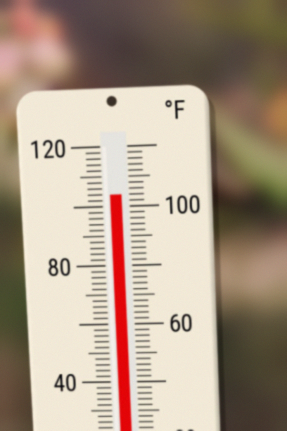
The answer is 104 °F
